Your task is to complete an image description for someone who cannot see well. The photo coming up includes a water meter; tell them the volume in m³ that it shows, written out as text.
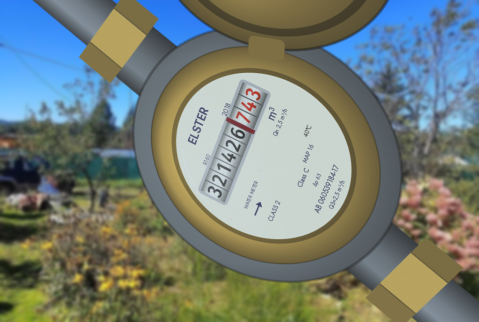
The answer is 321426.743 m³
